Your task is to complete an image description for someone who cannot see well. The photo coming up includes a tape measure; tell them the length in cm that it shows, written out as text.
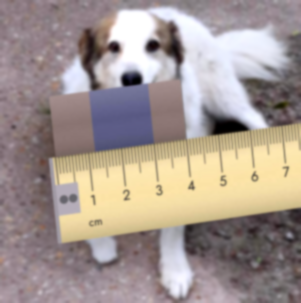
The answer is 4 cm
